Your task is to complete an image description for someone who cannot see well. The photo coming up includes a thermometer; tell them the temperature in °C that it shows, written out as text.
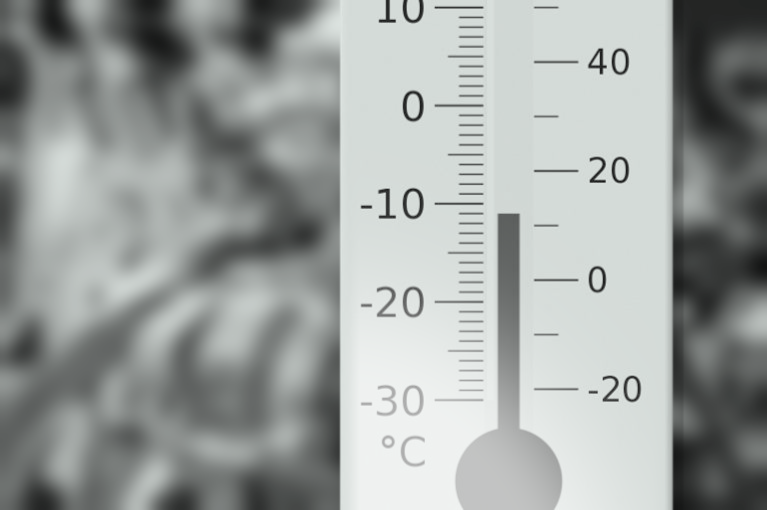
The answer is -11 °C
